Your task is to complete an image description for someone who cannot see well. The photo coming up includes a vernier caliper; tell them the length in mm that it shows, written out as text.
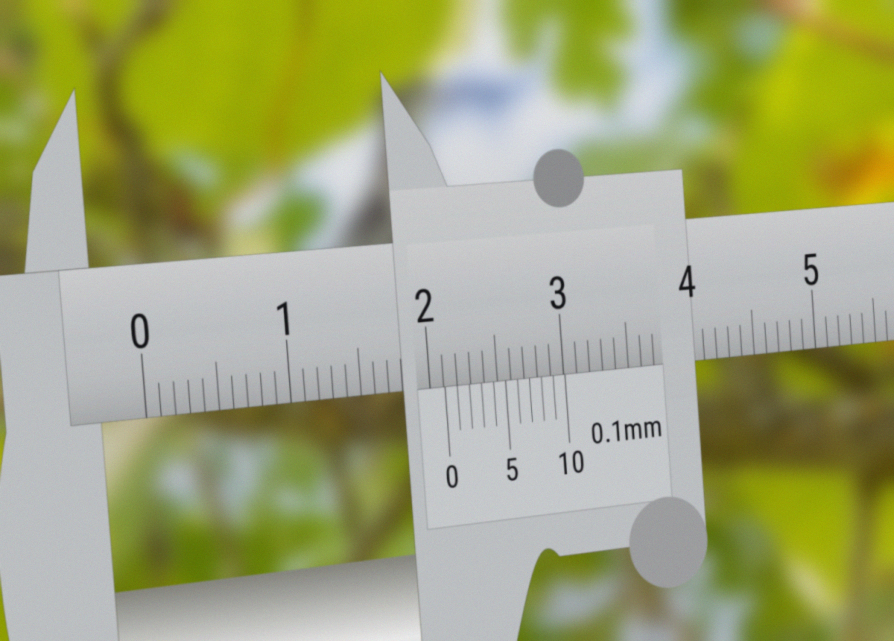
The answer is 21.1 mm
